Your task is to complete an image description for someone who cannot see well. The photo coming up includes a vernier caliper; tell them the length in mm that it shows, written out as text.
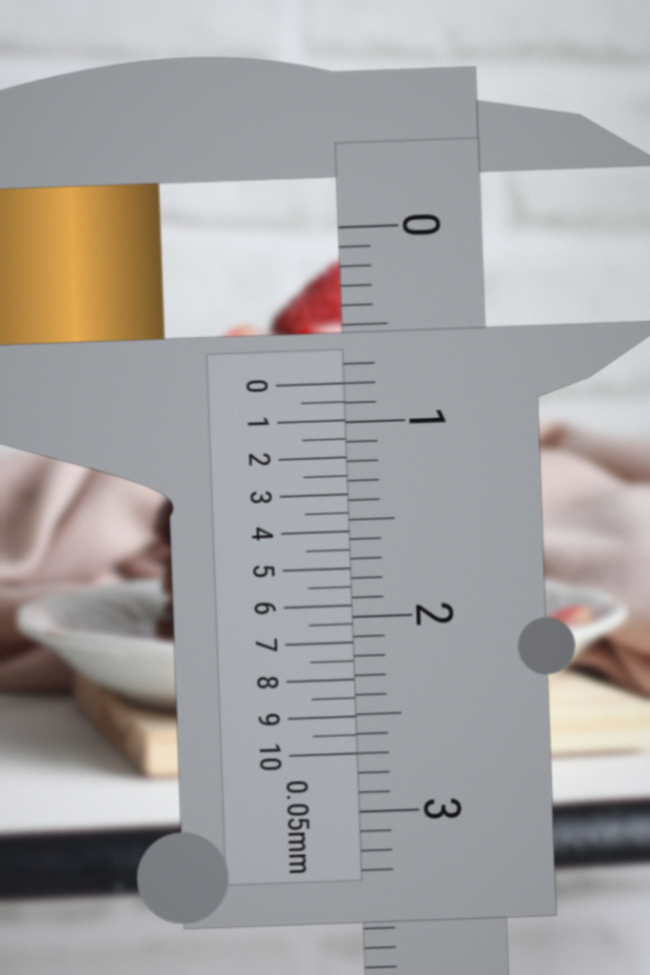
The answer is 8.0 mm
